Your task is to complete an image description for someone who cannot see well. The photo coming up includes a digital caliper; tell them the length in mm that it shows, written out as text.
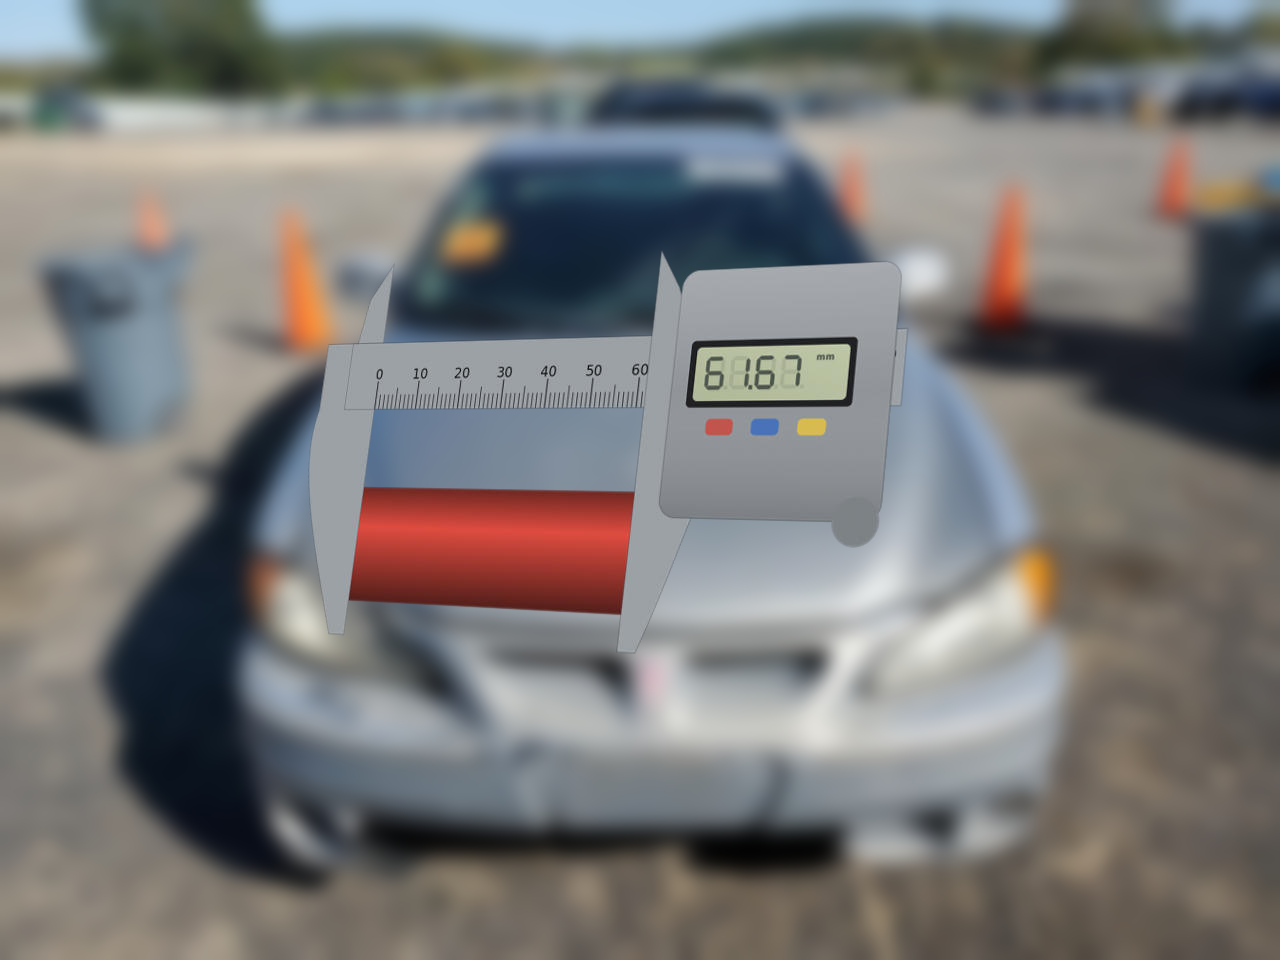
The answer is 61.67 mm
